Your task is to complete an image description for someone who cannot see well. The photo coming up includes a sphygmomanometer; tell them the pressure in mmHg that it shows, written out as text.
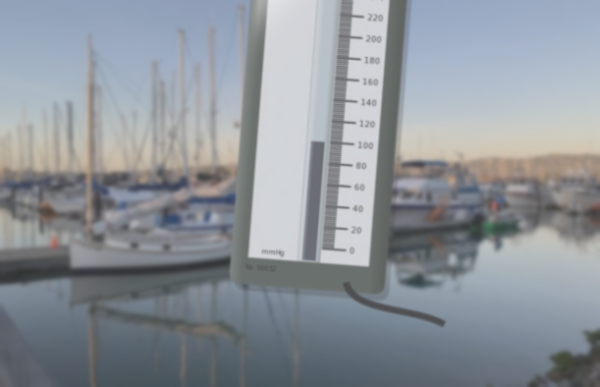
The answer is 100 mmHg
